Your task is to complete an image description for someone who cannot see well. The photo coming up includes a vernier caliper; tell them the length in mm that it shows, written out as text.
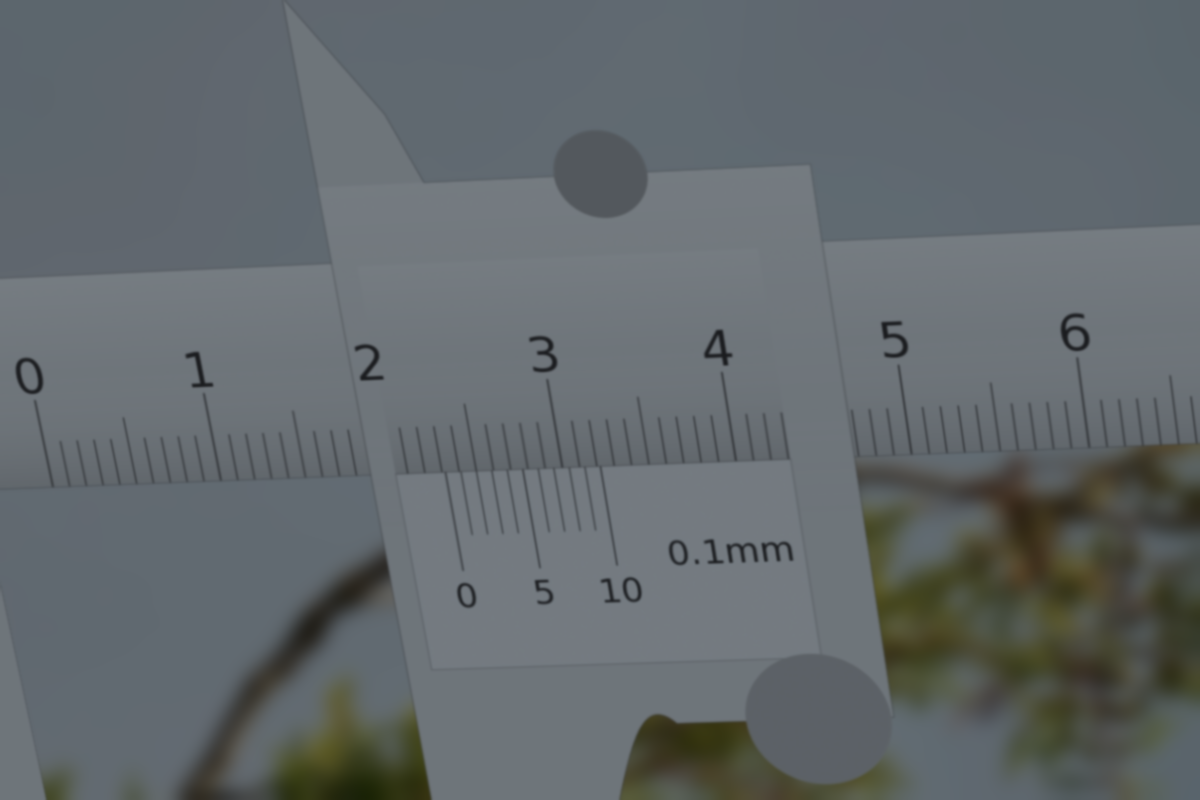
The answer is 23.2 mm
